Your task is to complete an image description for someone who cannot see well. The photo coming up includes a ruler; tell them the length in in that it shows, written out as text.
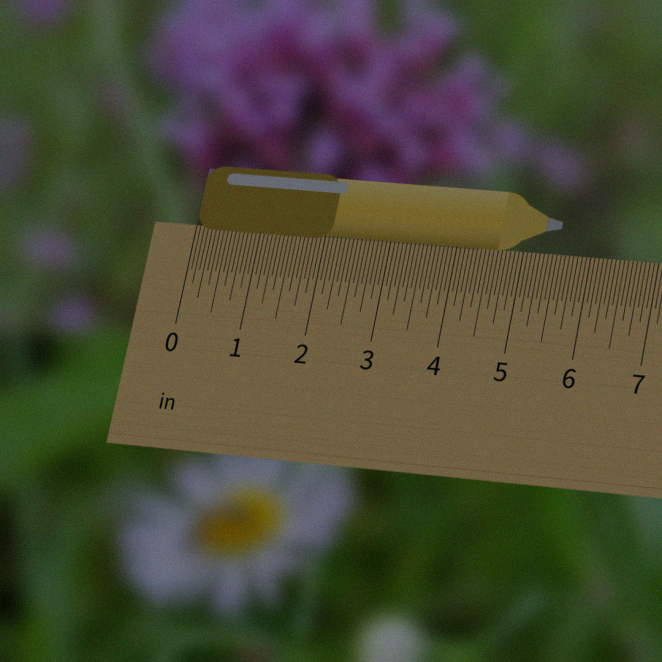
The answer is 5.5 in
